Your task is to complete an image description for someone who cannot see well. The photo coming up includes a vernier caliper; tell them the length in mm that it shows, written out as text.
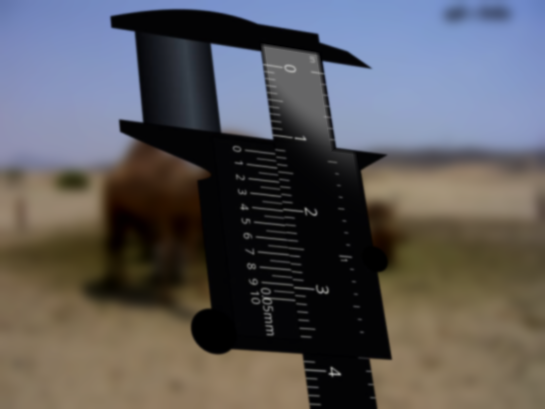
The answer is 12.6 mm
